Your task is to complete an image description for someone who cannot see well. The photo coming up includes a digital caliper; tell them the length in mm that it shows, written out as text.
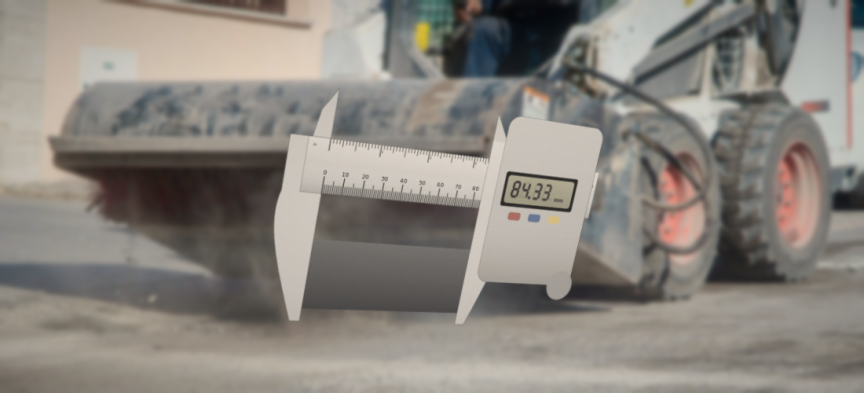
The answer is 84.33 mm
